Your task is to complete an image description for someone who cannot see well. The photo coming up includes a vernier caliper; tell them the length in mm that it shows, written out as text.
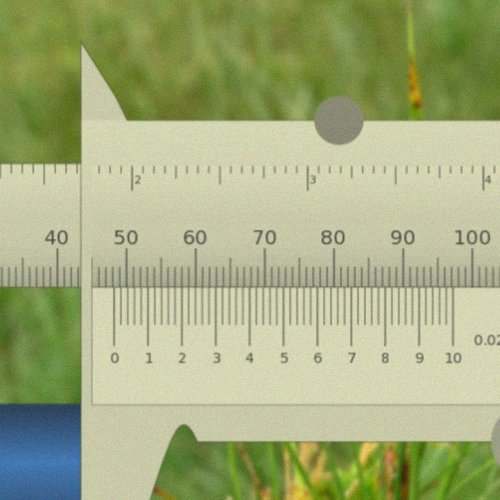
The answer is 48.2 mm
